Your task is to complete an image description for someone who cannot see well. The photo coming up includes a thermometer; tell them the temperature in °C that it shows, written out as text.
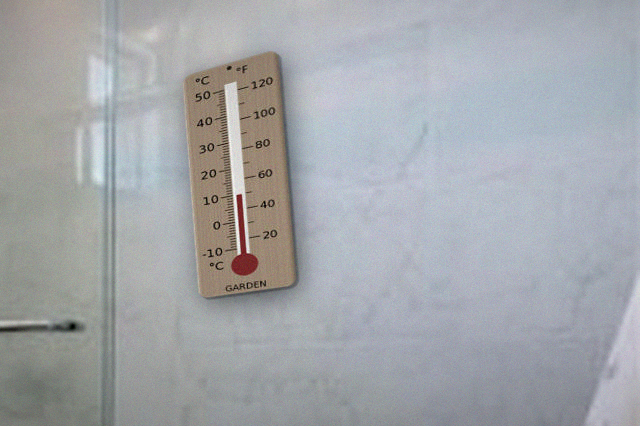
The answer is 10 °C
